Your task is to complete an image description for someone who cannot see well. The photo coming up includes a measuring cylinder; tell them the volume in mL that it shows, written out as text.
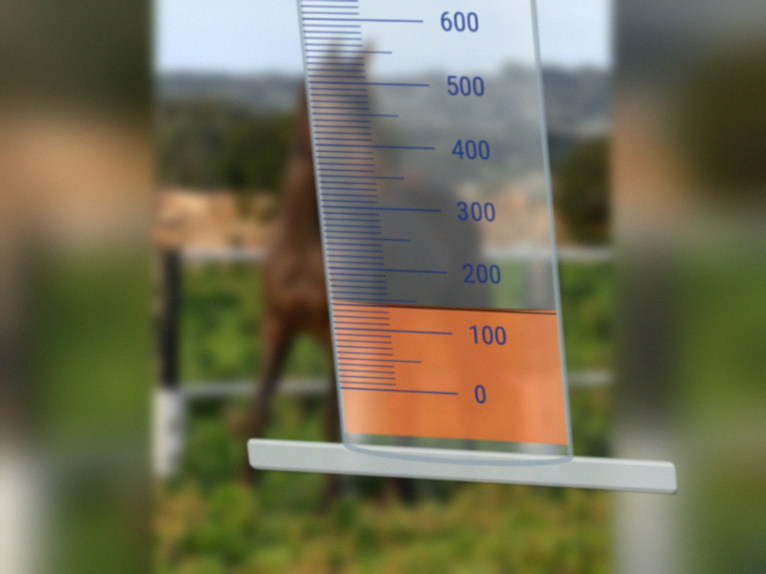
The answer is 140 mL
